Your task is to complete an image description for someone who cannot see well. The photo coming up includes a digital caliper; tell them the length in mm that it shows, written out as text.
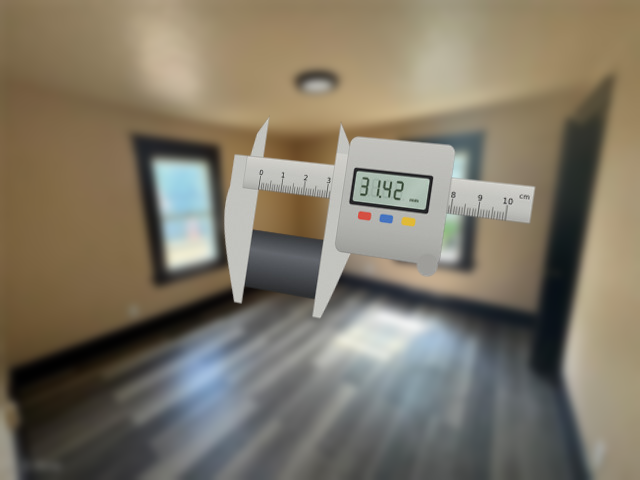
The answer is 31.42 mm
